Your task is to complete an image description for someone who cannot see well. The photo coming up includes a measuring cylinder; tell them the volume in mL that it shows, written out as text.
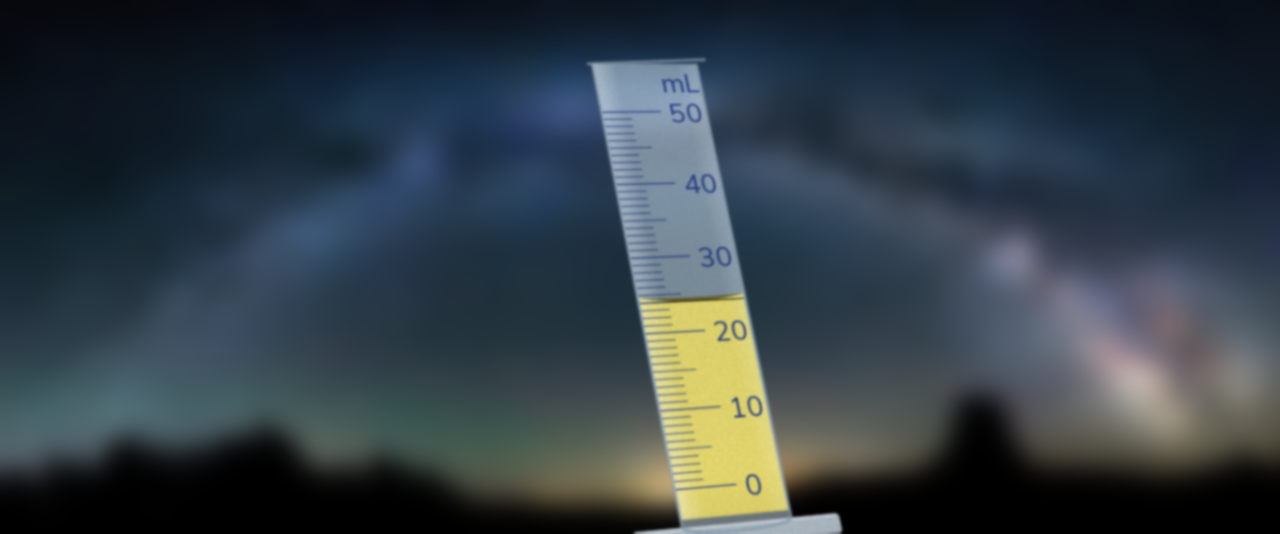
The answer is 24 mL
